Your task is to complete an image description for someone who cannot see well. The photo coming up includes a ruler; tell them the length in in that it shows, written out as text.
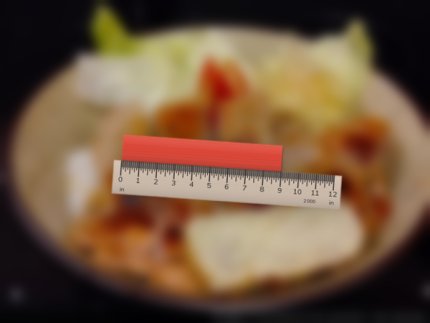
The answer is 9 in
